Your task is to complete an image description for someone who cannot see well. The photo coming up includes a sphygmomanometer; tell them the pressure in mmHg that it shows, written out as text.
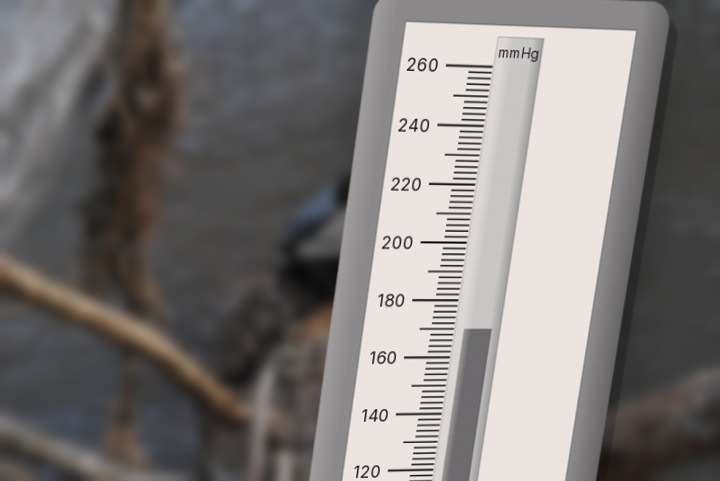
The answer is 170 mmHg
